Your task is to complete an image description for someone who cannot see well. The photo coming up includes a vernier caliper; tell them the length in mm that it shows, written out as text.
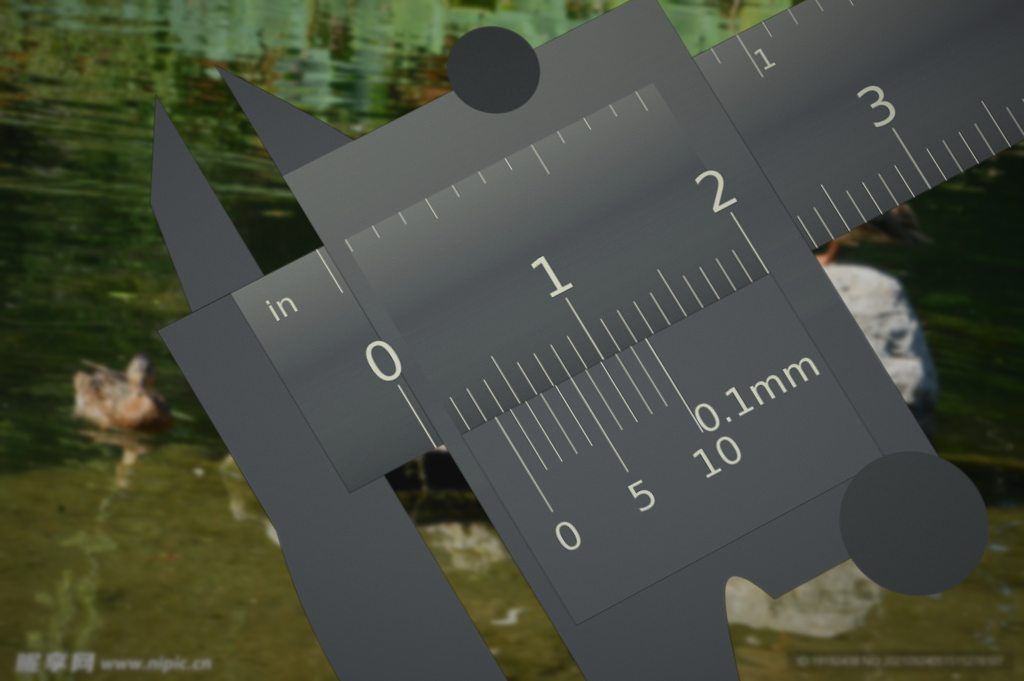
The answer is 3.5 mm
